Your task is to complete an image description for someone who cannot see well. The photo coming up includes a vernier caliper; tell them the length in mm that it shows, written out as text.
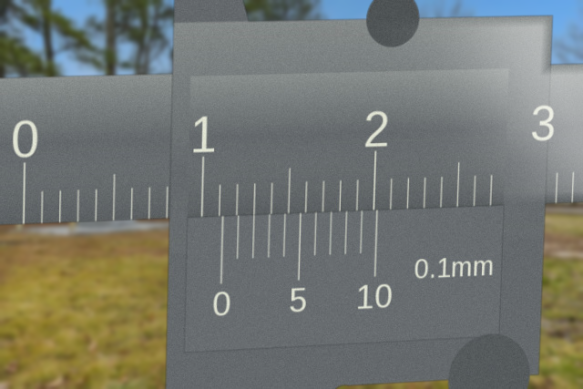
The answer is 11.2 mm
